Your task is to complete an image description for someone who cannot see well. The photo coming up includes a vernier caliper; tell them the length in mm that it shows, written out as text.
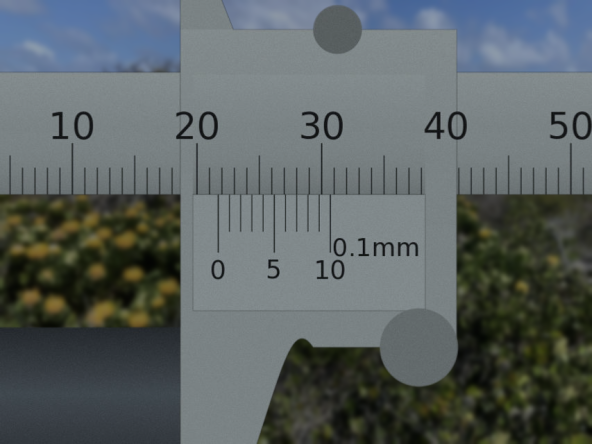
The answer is 21.7 mm
